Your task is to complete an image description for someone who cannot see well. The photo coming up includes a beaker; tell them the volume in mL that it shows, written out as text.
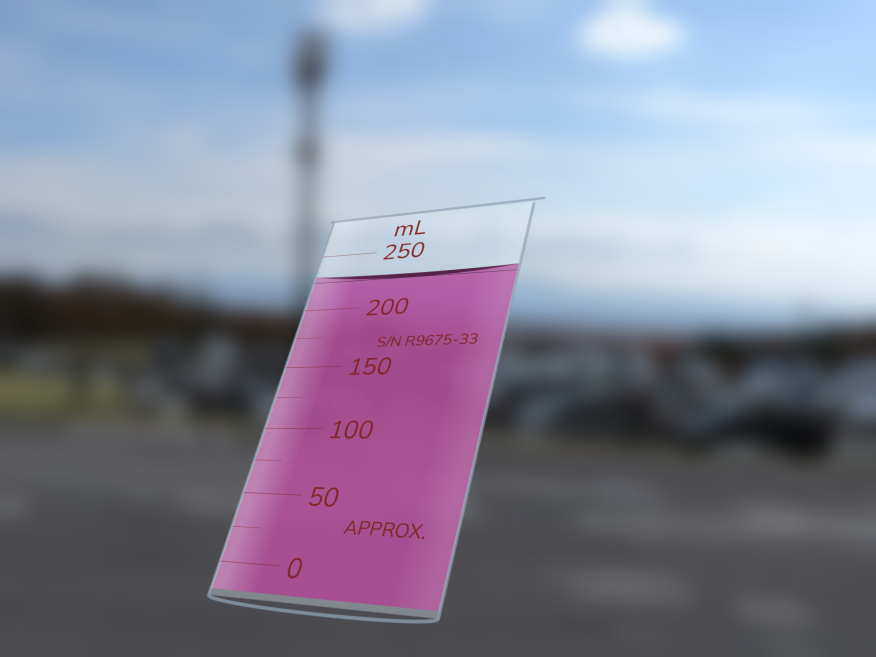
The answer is 225 mL
